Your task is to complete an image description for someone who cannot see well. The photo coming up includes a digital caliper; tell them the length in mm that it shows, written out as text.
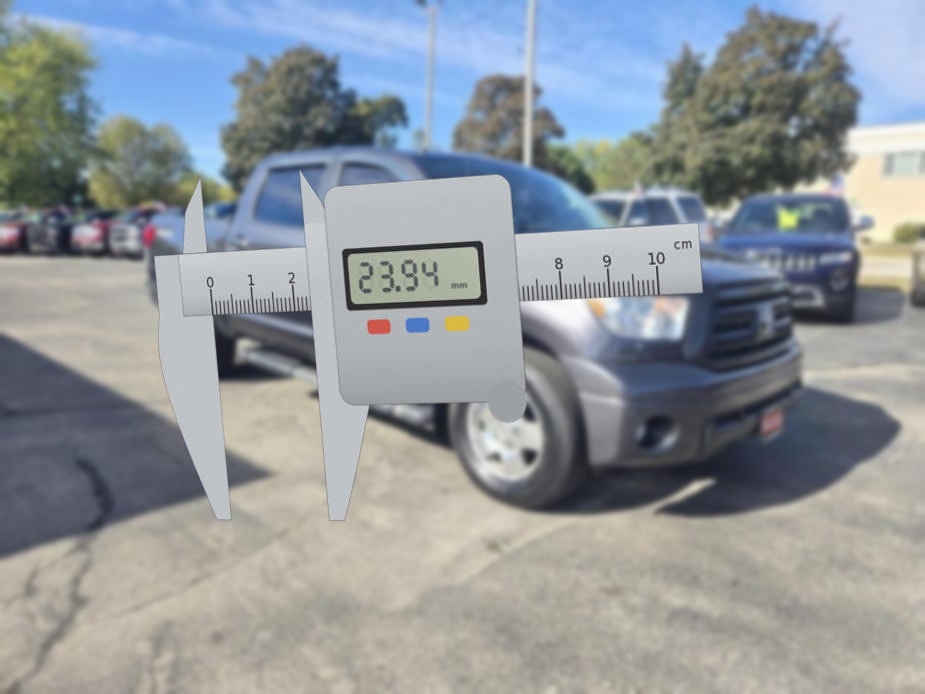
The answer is 23.94 mm
